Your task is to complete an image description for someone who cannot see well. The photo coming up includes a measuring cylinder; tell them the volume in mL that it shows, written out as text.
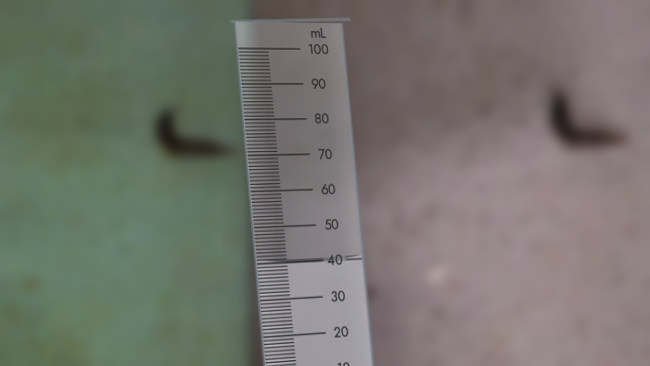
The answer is 40 mL
